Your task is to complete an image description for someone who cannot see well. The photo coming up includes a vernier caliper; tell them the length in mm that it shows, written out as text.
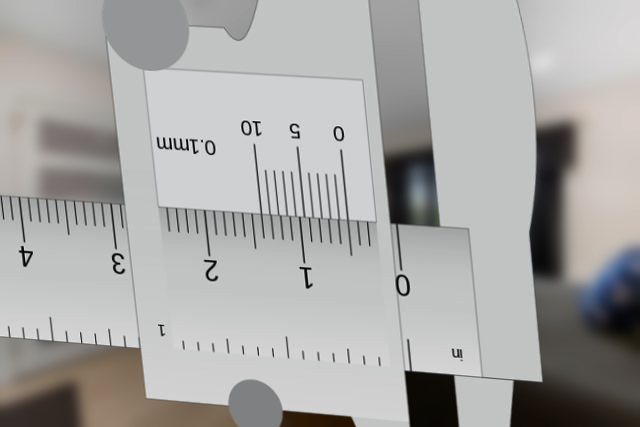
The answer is 5.0 mm
